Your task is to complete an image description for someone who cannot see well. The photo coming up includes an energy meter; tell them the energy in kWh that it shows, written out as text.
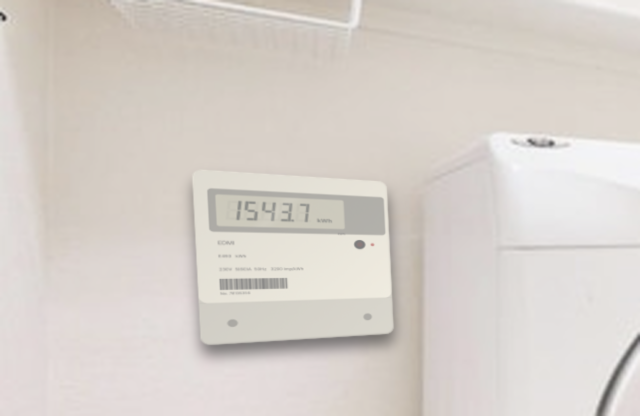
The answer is 1543.7 kWh
